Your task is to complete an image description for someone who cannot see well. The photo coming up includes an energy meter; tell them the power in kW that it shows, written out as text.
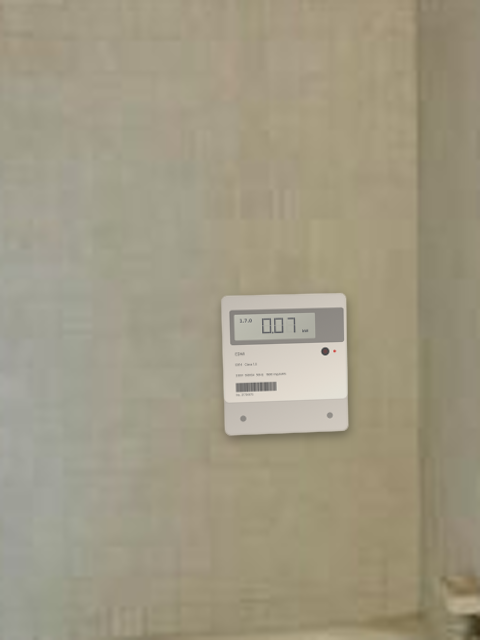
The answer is 0.07 kW
